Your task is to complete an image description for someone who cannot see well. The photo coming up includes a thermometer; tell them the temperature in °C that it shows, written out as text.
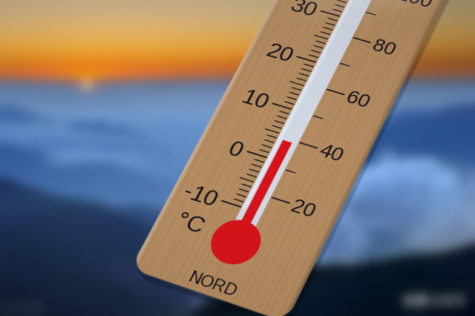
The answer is 4 °C
